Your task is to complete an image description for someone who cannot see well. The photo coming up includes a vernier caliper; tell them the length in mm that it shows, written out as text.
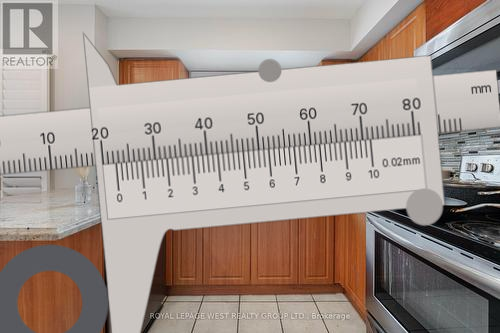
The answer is 22.5 mm
